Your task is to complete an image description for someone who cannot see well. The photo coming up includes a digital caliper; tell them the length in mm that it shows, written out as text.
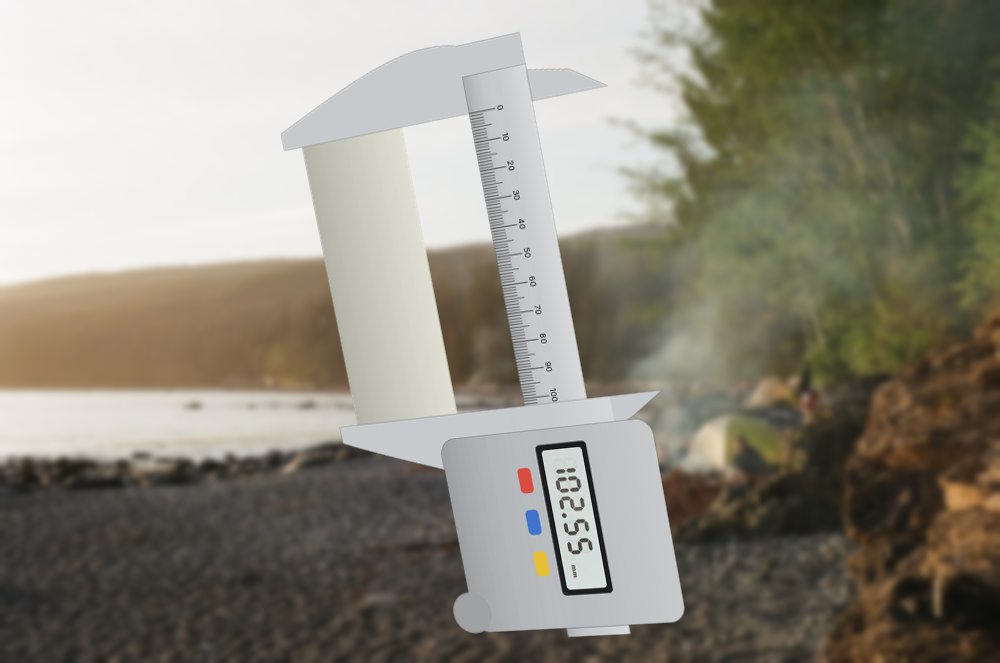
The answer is 102.55 mm
